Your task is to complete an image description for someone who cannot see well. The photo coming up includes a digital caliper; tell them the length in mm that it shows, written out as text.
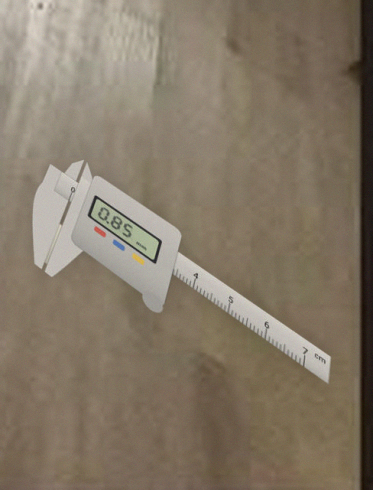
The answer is 0.85 mm
